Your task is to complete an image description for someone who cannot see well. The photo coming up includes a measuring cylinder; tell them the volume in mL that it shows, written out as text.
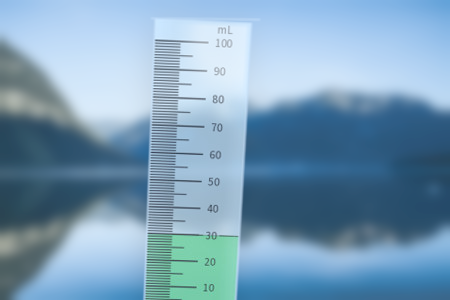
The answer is 30 mL
